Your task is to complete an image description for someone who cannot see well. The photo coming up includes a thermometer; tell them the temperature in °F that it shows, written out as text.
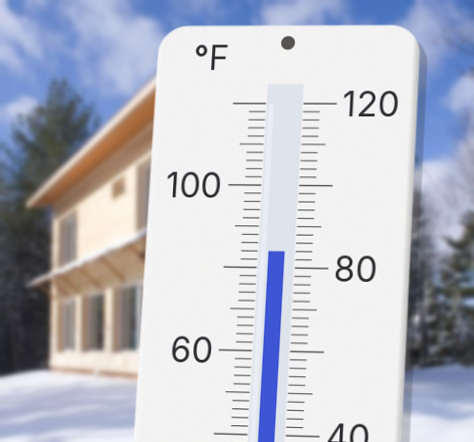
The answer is 84 °F
